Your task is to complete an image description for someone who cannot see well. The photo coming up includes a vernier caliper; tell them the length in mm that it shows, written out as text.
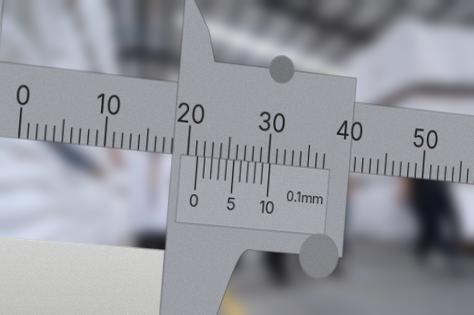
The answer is 21.2 mm
